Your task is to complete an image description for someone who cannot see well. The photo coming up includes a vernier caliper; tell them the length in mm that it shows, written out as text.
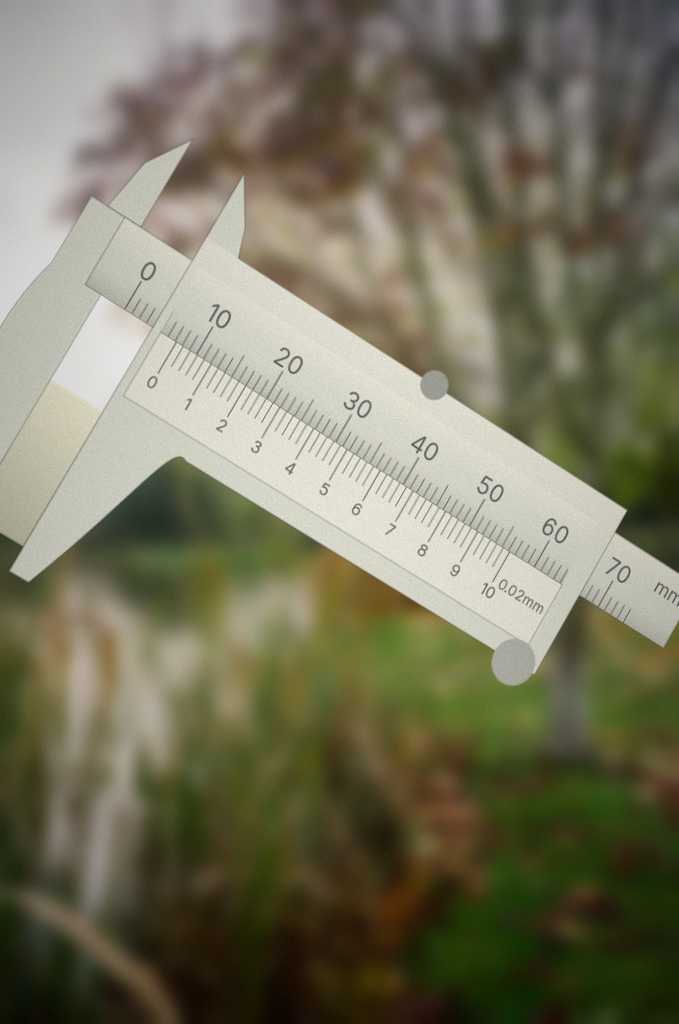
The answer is 7.2 mm
